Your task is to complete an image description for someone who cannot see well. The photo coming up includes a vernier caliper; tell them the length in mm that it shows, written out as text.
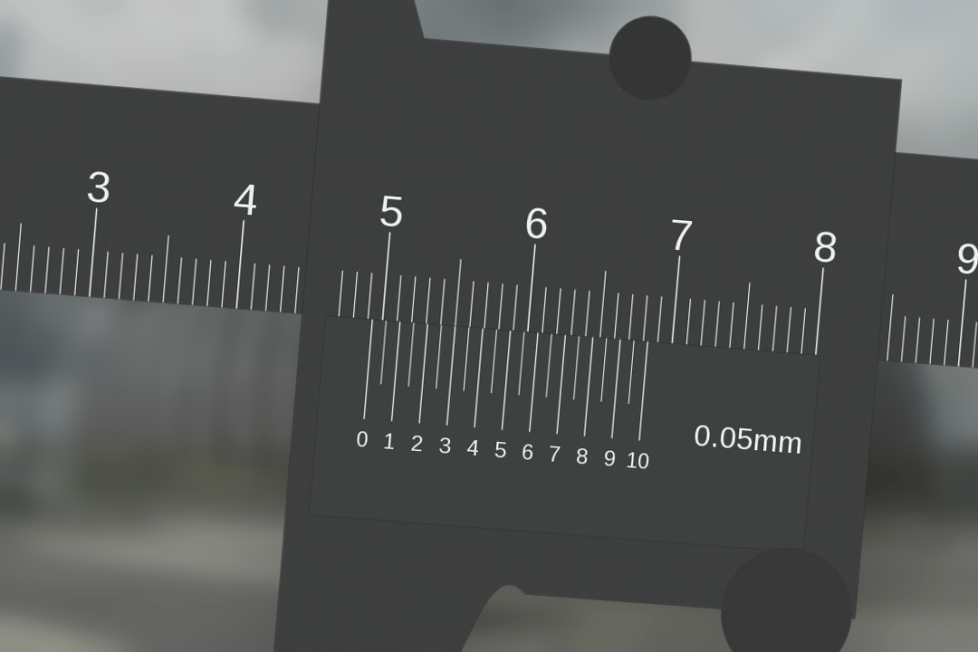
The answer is 49.3 mm
